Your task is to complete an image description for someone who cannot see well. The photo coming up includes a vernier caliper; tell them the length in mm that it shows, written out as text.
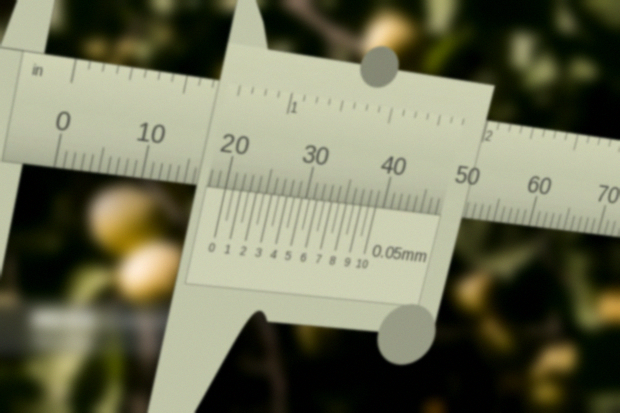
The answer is 20.0 mm
